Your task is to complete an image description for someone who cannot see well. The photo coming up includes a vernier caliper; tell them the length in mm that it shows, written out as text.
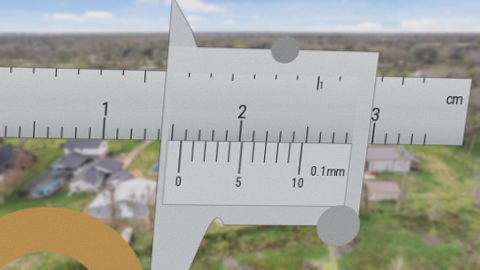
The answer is 15.7 mm
